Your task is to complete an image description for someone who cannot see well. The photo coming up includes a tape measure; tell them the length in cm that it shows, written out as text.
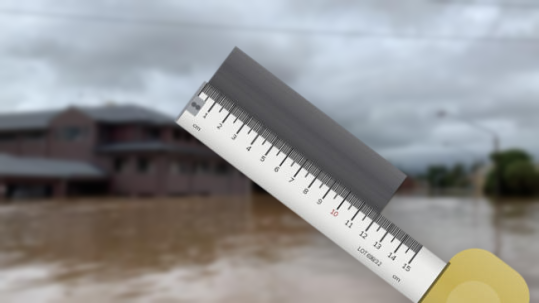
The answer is 12 cm
